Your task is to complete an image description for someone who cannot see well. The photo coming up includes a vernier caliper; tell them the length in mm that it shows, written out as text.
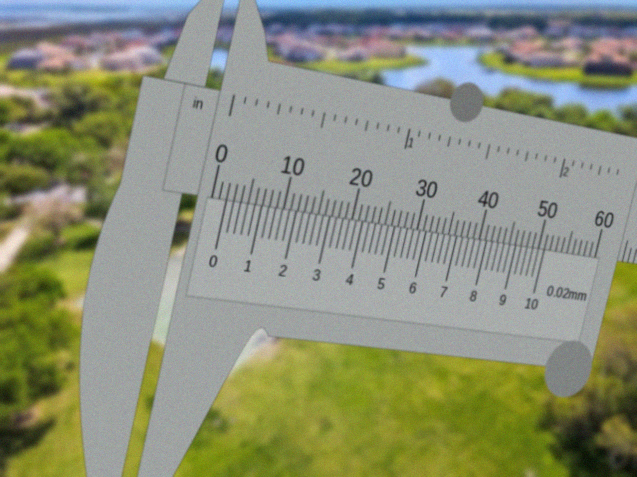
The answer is 2.0 mm
